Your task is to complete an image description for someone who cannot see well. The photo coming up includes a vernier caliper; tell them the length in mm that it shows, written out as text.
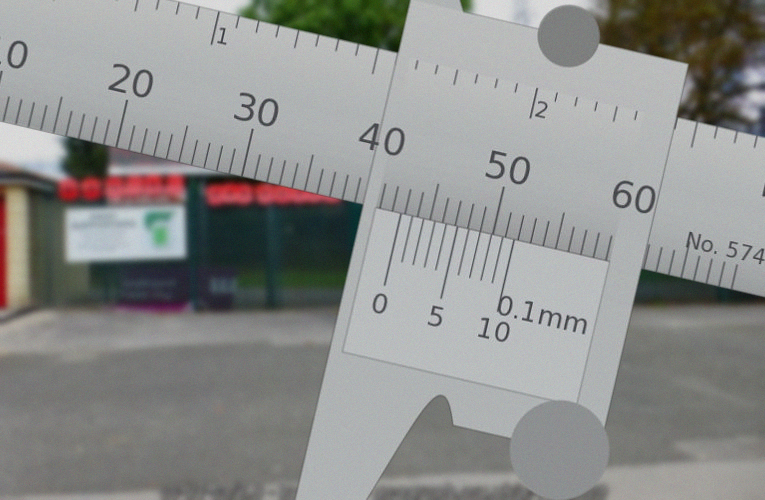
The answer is 42.7 mm
